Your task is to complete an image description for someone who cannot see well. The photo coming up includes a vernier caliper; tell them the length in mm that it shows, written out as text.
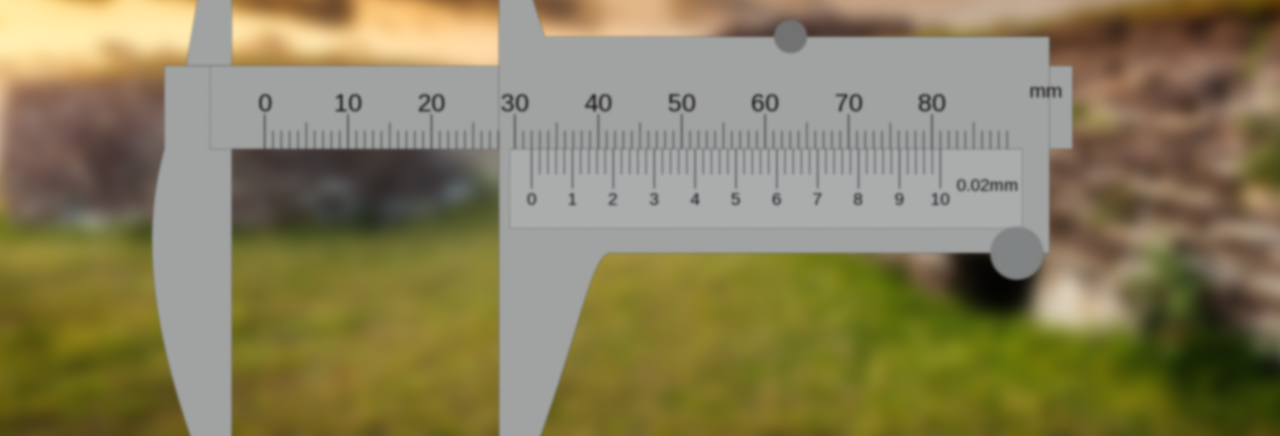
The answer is 32.0 mm
